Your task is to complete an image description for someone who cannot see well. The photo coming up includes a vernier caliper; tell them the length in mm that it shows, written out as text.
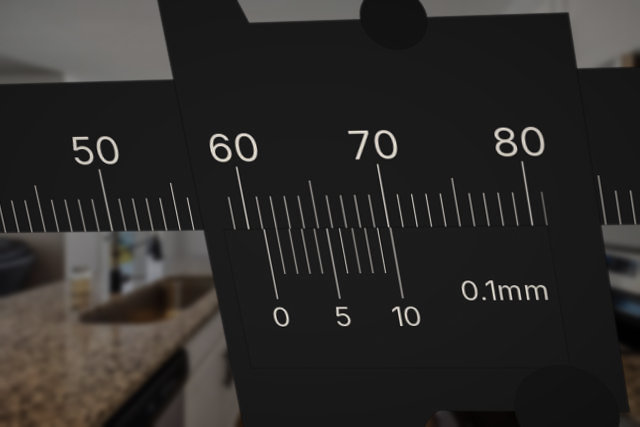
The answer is 61.1 mm
